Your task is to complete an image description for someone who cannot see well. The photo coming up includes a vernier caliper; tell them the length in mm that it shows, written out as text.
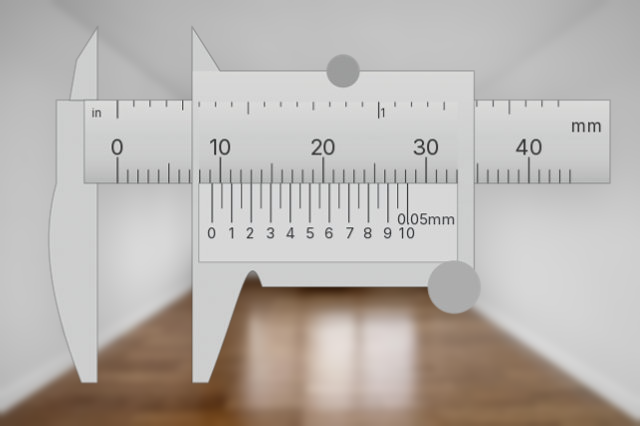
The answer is 9.2 mm
